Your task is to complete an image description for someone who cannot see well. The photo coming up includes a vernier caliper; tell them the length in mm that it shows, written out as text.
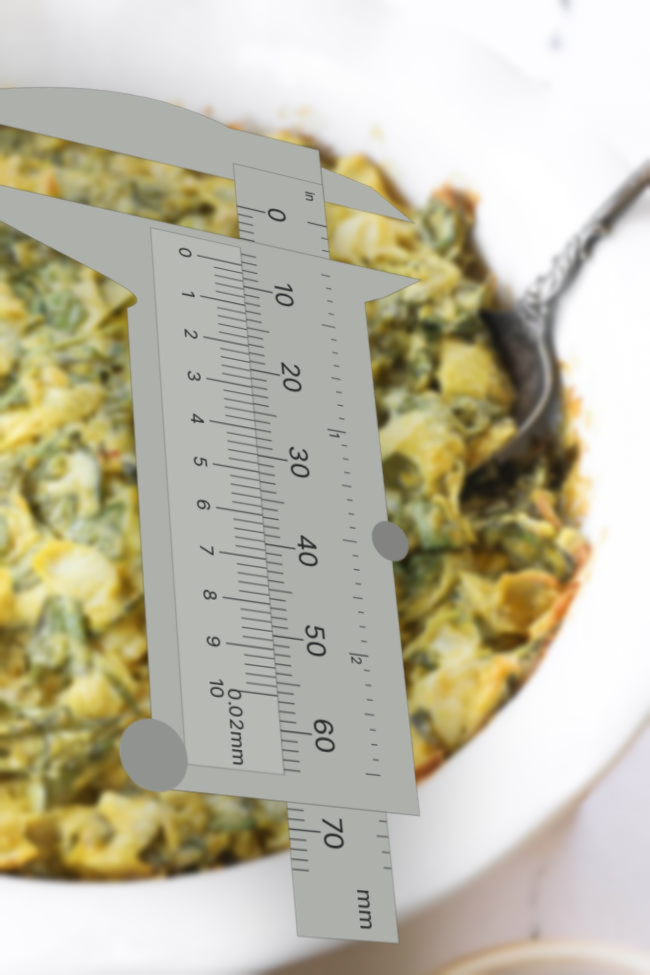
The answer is 7.4 mm
